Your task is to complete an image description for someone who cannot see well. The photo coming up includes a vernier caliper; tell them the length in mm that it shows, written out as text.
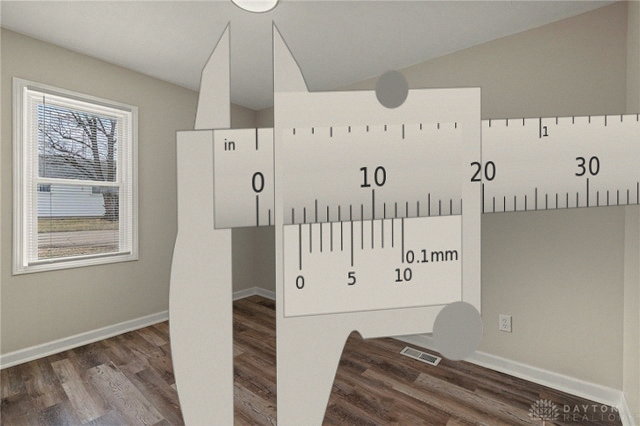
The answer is 3.6 mm
